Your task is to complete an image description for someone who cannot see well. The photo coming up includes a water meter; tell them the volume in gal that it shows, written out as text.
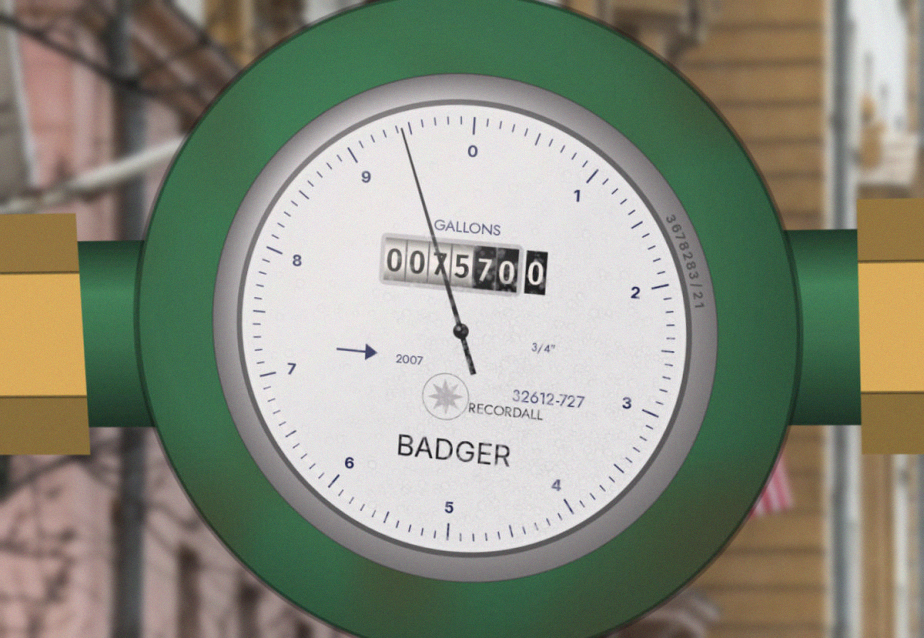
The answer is 75699.4 gal
